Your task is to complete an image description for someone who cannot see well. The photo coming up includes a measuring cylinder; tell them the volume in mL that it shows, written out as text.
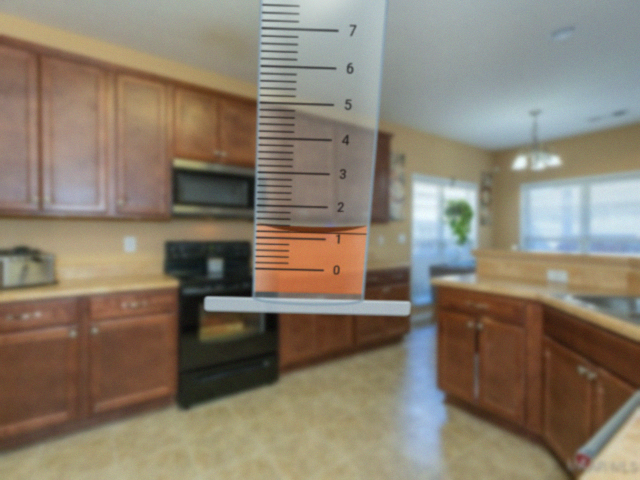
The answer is 1.2 mL
